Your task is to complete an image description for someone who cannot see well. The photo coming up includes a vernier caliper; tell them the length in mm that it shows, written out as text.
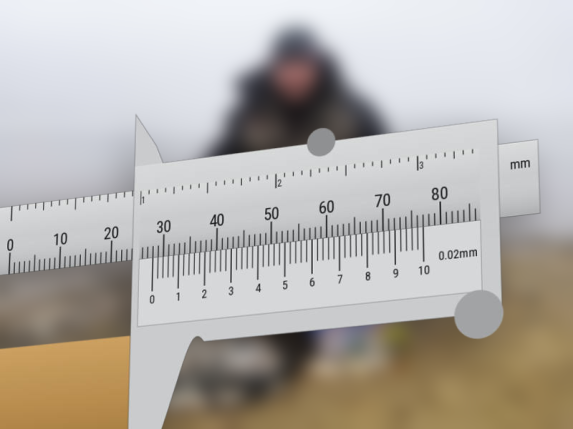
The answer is 28.0 mm
